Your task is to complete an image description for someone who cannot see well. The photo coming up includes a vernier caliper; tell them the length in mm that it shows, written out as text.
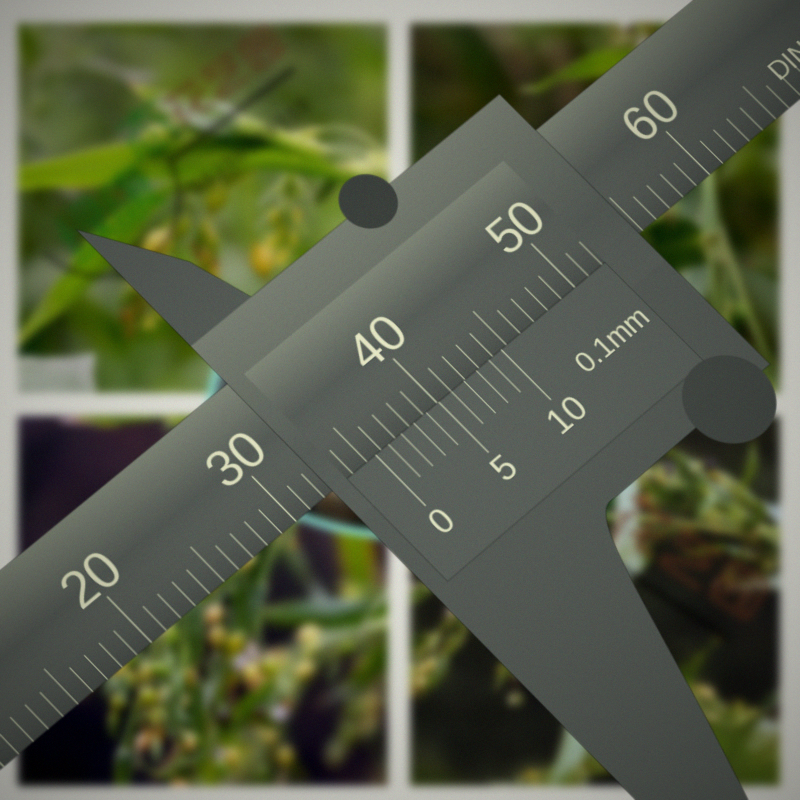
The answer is 35.6 mm
